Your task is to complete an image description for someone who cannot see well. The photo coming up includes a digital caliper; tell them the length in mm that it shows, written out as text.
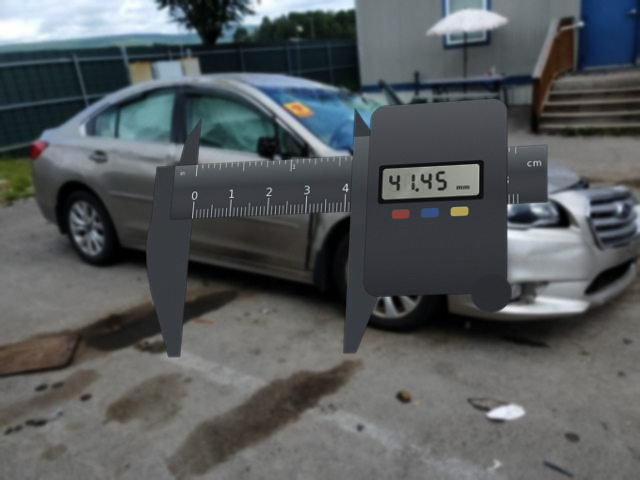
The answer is 41.45 mm
